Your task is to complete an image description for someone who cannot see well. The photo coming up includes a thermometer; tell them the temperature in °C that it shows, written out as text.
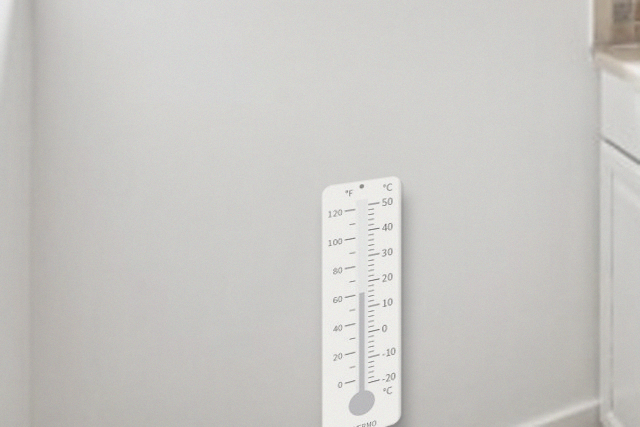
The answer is 16 °C
